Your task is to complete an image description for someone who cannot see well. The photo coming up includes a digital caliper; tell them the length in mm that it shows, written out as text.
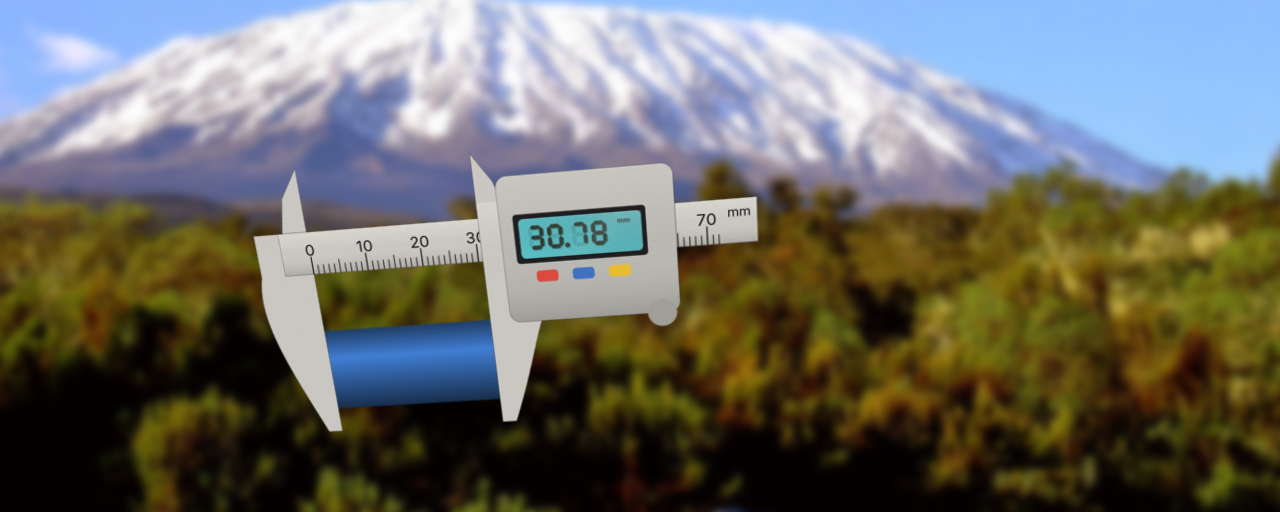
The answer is 30.78 mm
